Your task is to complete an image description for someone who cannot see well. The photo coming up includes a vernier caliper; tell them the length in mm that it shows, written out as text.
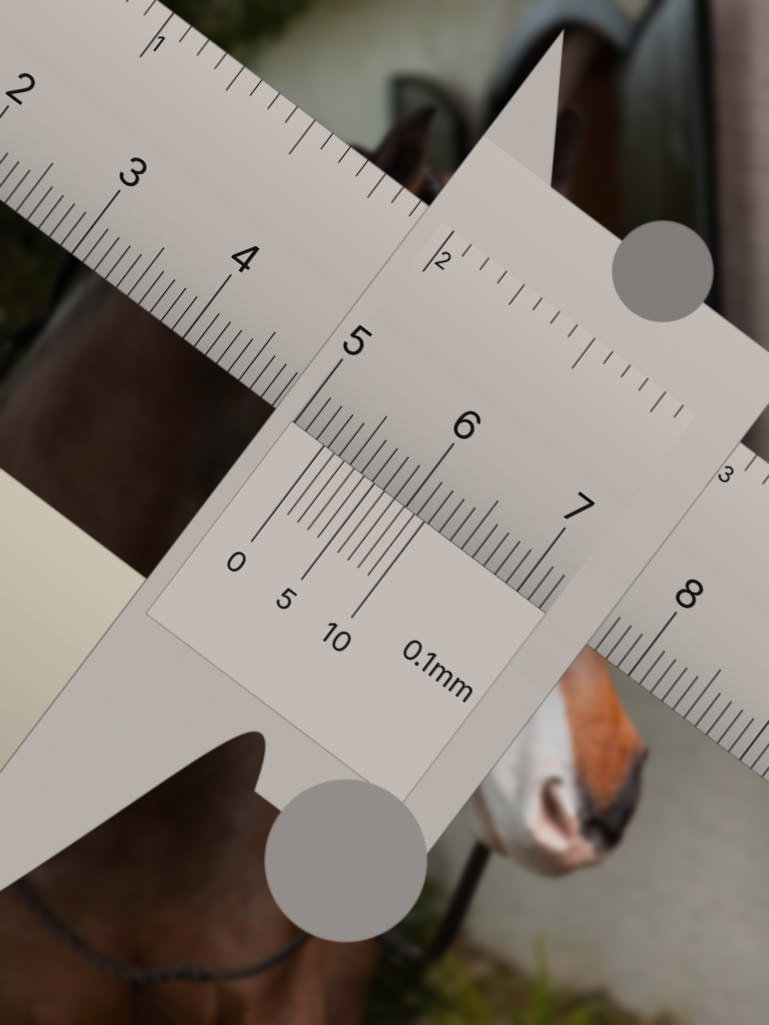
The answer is 52.7 mm
